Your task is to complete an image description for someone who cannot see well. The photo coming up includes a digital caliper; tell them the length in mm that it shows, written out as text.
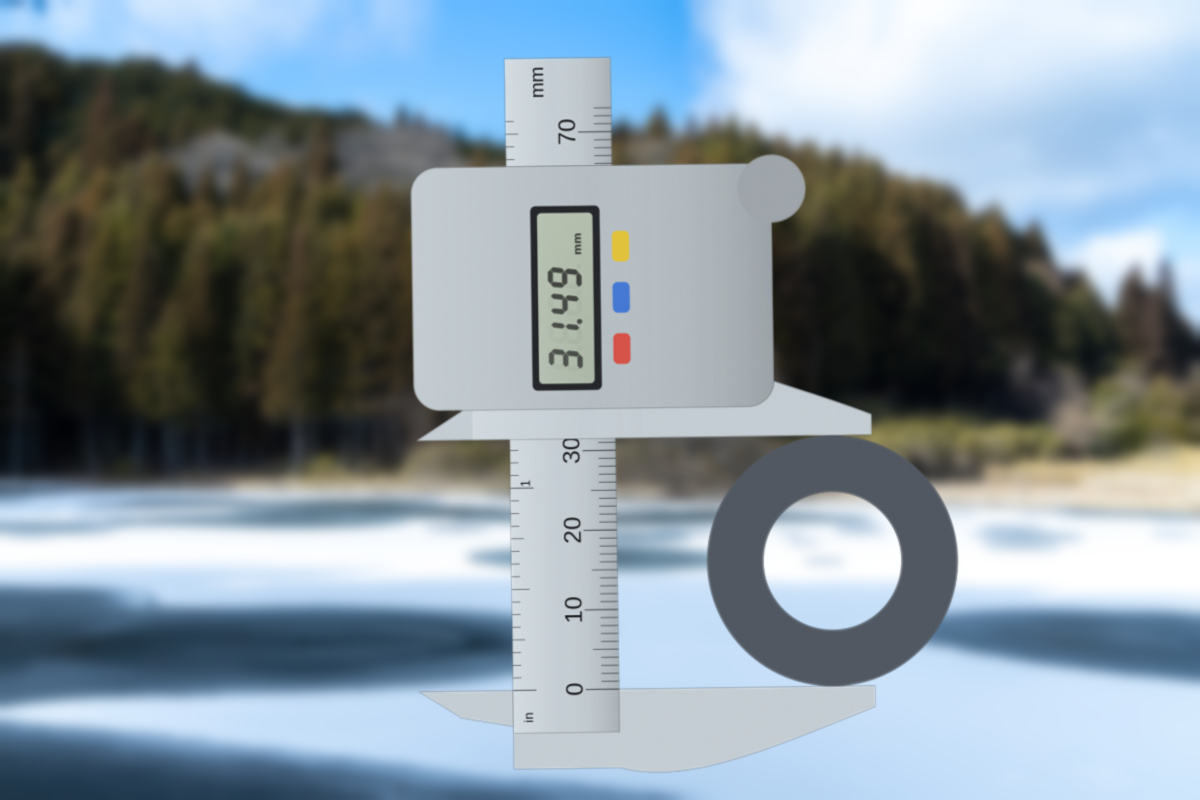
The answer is 31.49 mm
